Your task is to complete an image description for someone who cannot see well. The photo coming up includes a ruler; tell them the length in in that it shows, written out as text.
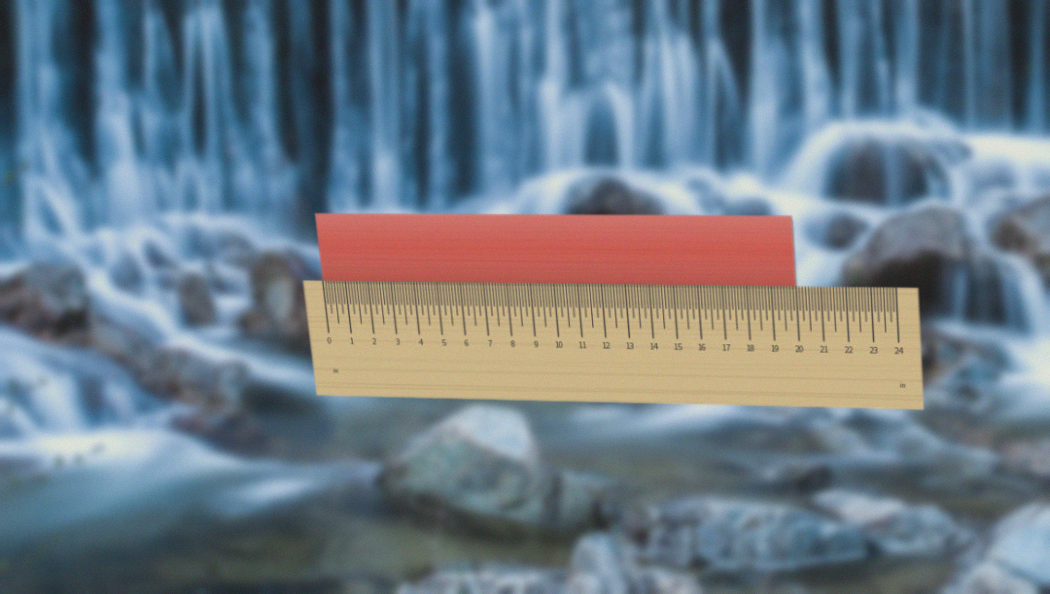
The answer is 20 in
